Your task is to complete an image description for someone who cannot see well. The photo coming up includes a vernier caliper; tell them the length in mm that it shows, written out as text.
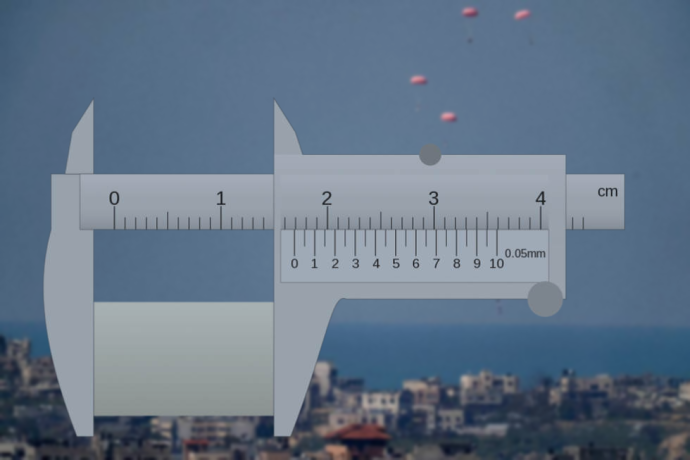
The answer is 16.9 mm
